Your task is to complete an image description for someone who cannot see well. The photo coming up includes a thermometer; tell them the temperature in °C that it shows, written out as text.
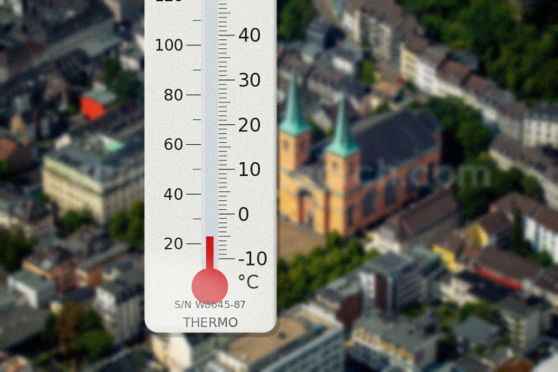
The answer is -5 °C
